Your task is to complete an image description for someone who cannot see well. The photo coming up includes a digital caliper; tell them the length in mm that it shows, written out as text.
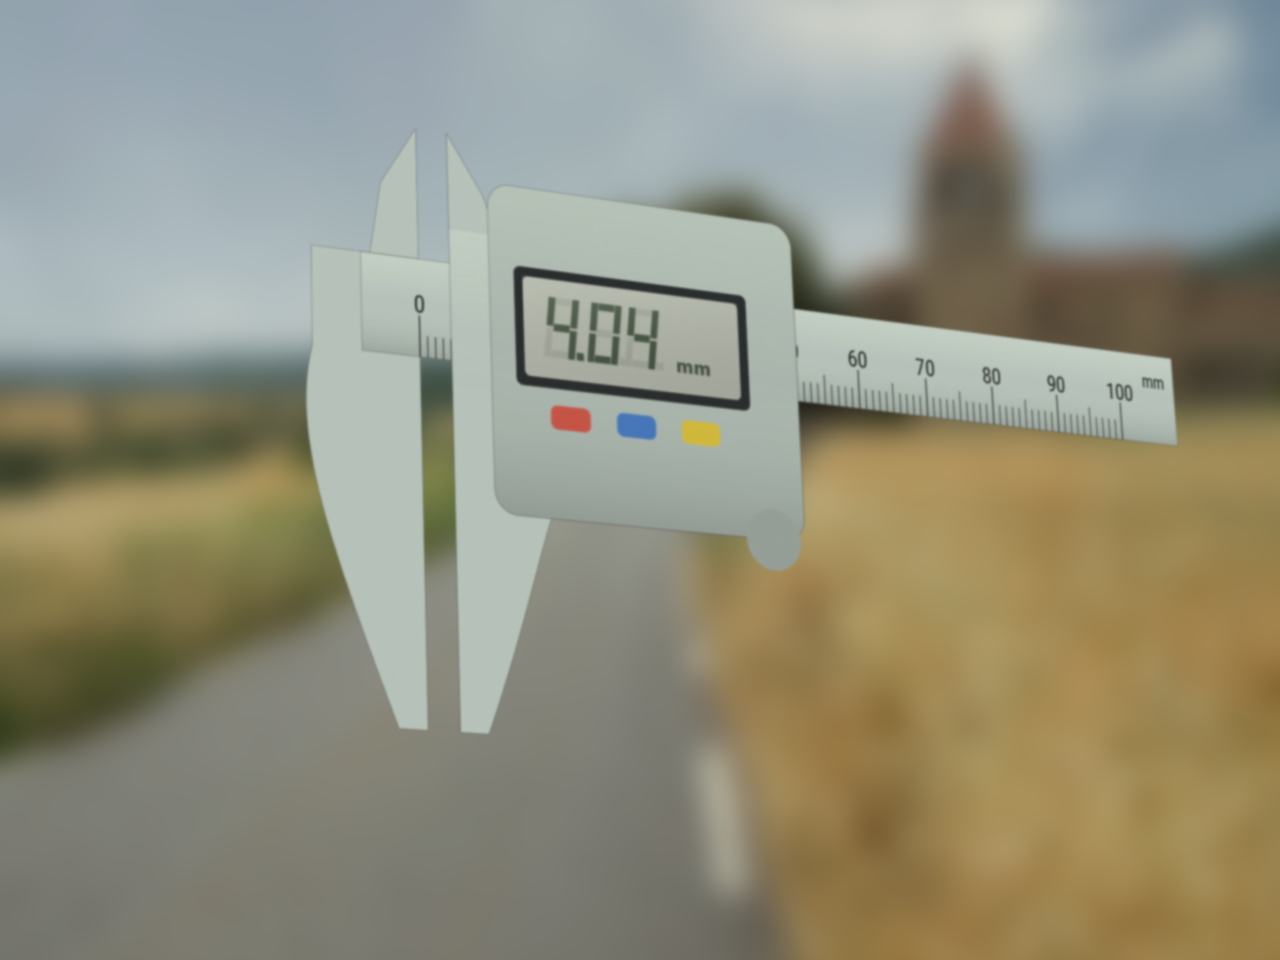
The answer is 4.04 mm
